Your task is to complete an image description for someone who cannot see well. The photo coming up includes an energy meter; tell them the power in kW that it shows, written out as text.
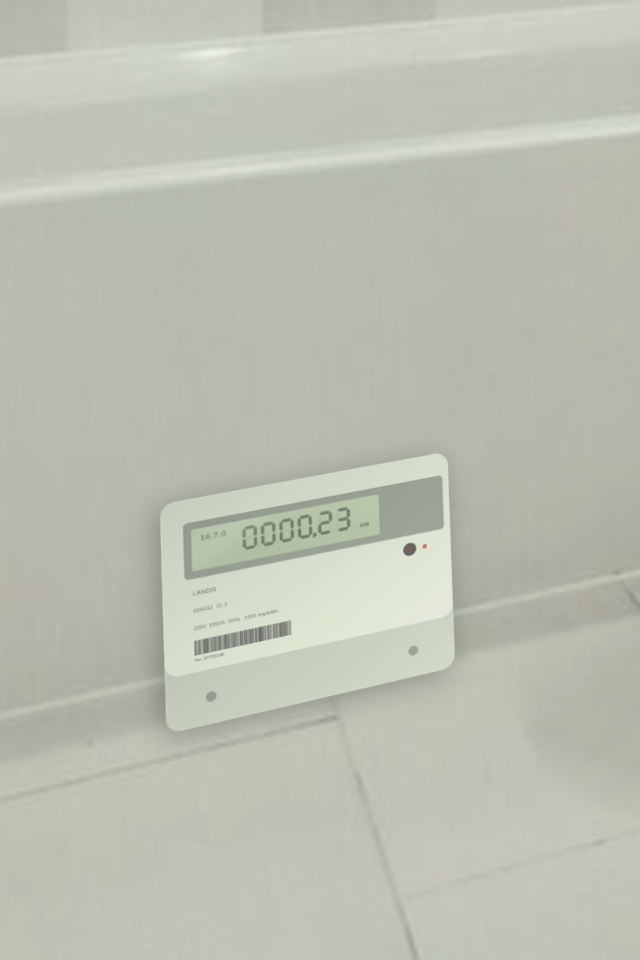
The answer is 0.23 kW
